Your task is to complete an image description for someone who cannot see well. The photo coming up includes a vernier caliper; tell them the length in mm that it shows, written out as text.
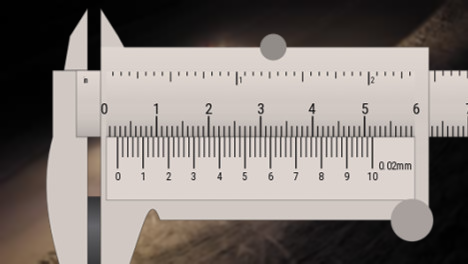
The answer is 2.5 mm
